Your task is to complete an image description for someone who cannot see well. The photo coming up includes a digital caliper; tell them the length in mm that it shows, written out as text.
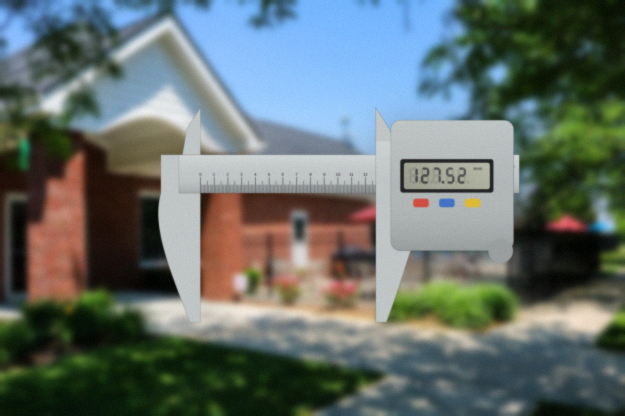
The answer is 127.52 mm
